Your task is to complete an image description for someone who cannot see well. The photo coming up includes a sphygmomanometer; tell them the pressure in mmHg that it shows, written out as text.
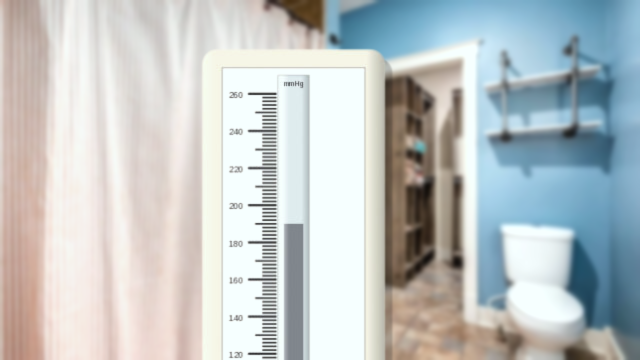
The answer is 190 mmHg
